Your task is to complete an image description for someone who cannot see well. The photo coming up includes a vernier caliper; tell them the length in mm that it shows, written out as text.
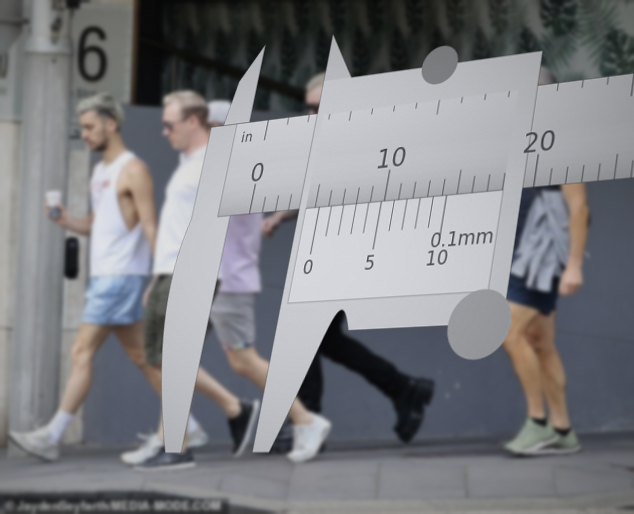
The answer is 5.3 mm
